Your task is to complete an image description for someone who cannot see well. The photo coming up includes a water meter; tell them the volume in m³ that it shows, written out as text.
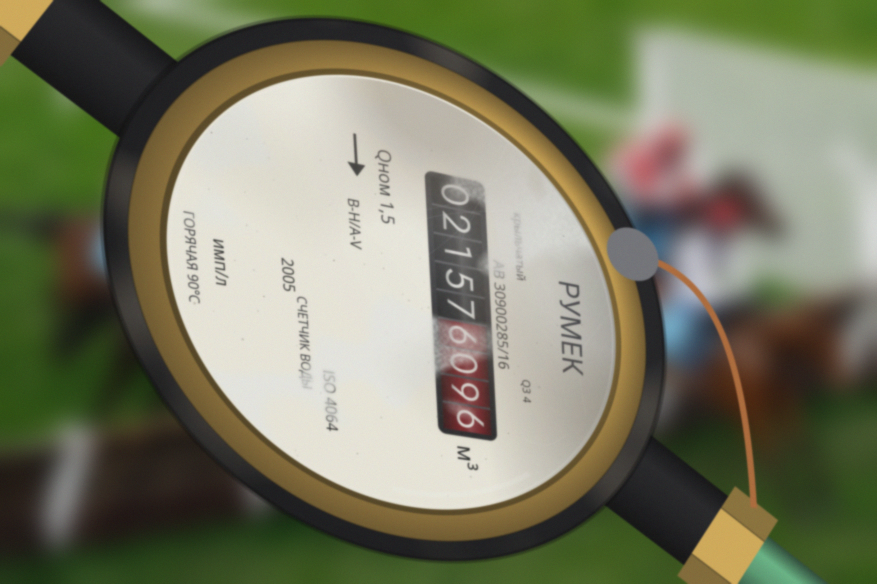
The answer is 2157.6096 m³
